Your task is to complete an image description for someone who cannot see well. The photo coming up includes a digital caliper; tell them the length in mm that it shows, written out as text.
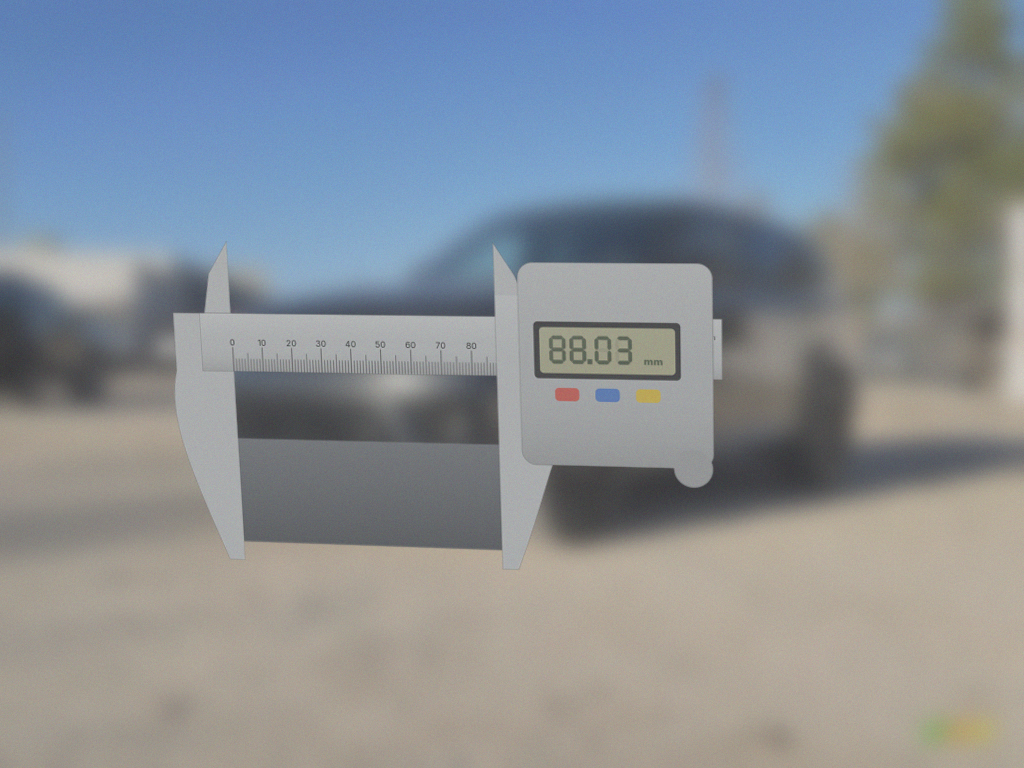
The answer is 88.03 mm
